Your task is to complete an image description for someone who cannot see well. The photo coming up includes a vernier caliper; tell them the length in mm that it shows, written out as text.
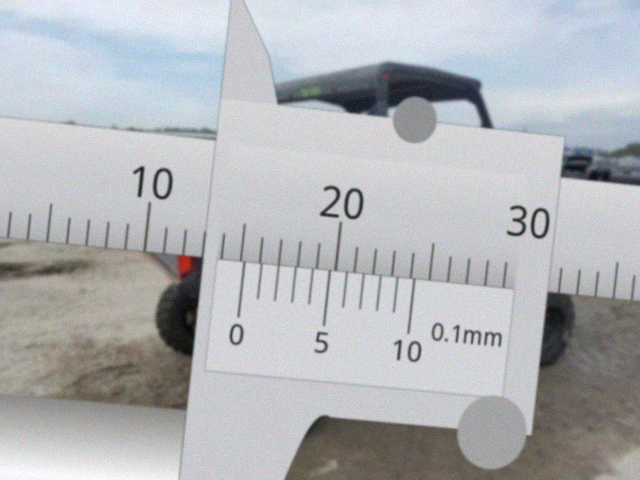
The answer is 15.2 mm
